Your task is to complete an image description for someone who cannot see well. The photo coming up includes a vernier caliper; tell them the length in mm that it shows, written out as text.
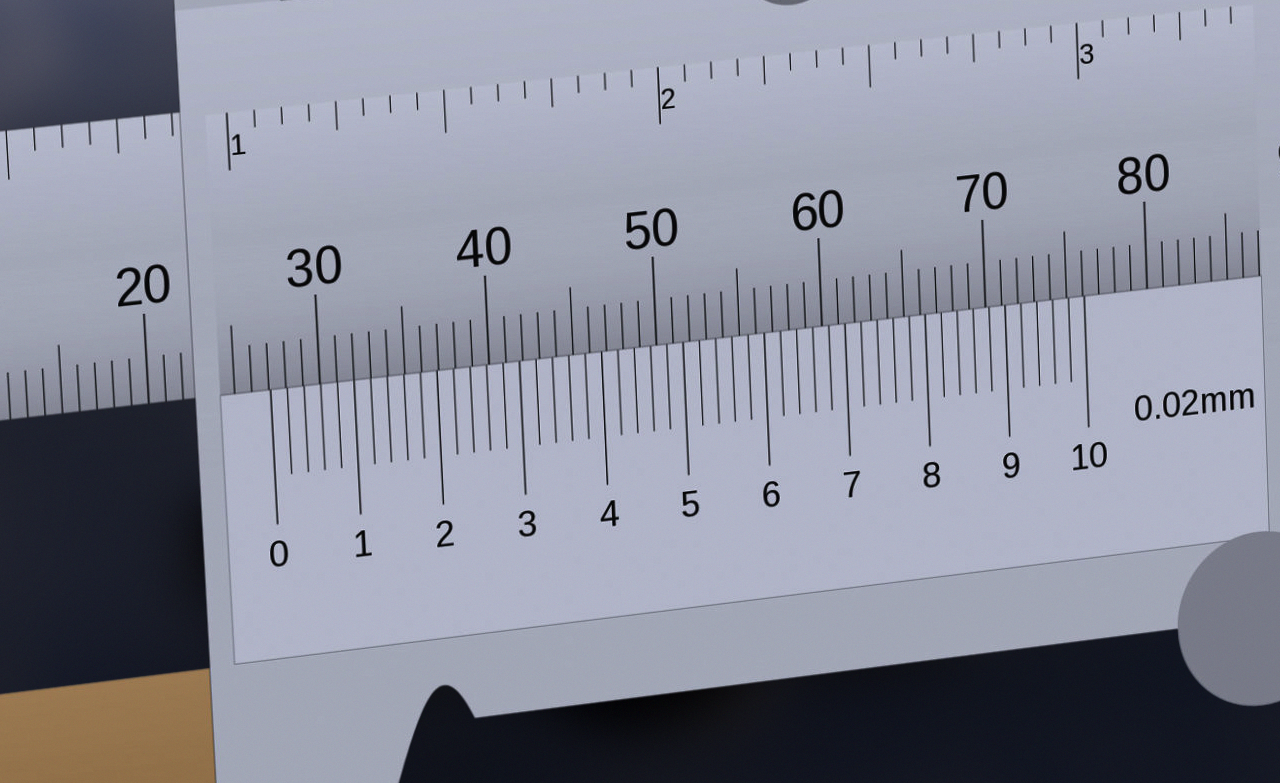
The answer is 27.1 mm
